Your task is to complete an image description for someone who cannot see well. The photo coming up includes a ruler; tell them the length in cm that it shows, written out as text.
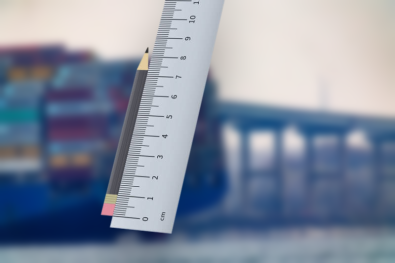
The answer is 8.5 cm
